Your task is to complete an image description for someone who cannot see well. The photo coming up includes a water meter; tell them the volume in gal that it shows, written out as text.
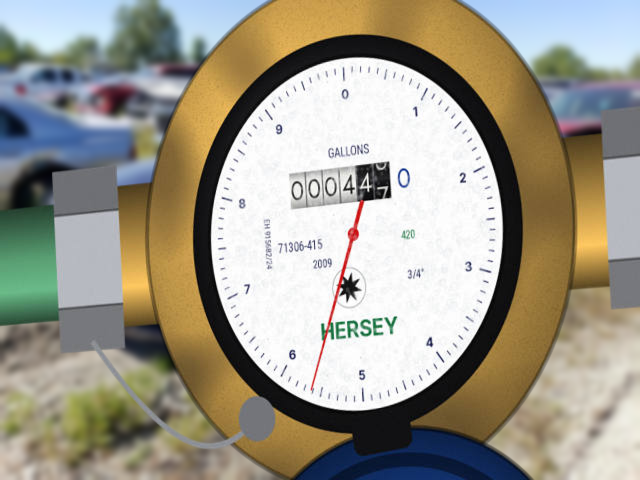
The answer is 4465.6 gal
